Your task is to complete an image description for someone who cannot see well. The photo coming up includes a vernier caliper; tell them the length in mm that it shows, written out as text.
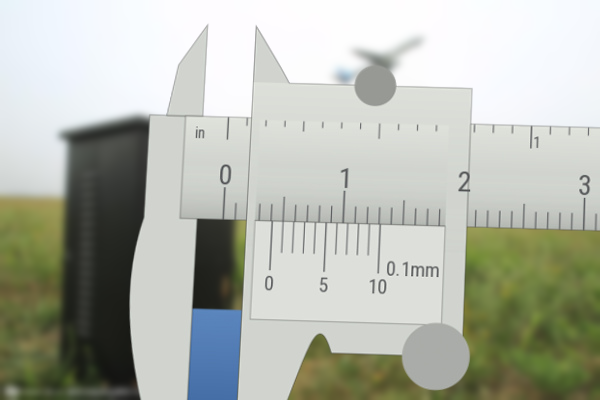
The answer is 4.1 mm
